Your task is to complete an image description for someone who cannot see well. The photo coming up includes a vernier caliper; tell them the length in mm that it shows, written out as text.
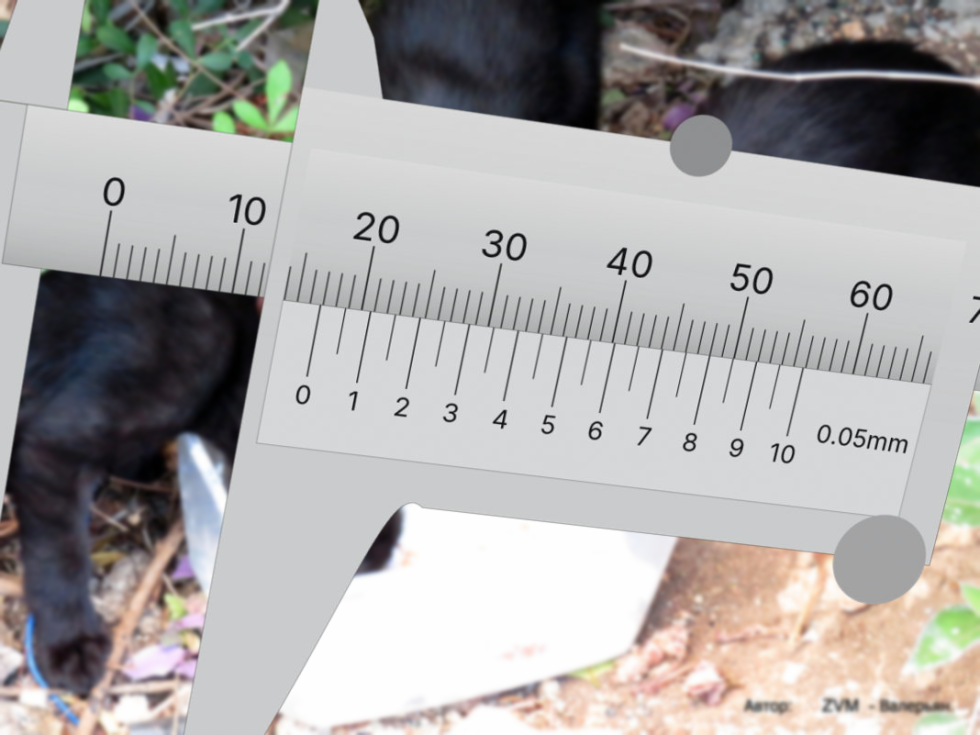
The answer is 16.8 mm
